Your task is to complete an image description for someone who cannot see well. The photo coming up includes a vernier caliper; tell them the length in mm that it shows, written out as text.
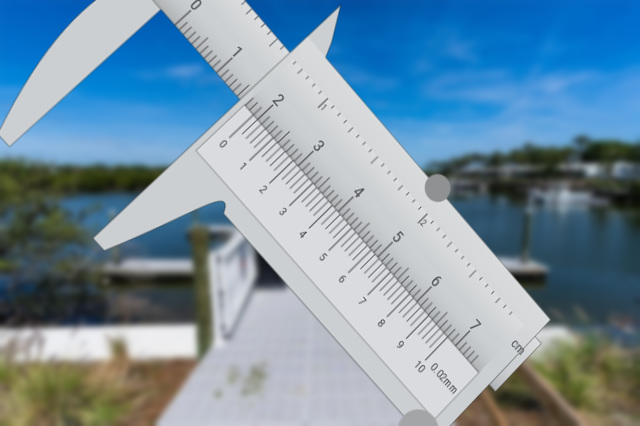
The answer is 19.0 mm
